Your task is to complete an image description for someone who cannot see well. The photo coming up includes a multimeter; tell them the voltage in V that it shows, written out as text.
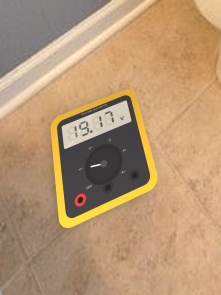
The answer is 19.17 V
